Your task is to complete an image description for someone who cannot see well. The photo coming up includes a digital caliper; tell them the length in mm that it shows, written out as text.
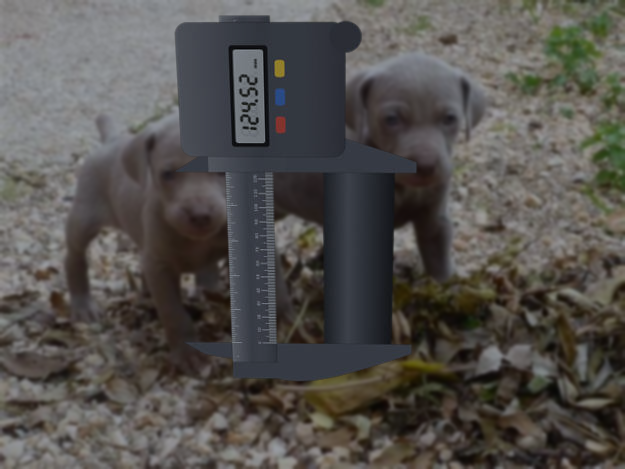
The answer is 124.52 mm
